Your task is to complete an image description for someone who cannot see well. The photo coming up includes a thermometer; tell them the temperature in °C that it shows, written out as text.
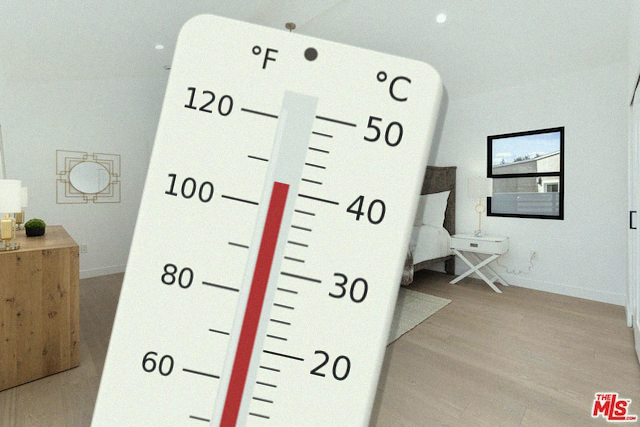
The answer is 41 °C
